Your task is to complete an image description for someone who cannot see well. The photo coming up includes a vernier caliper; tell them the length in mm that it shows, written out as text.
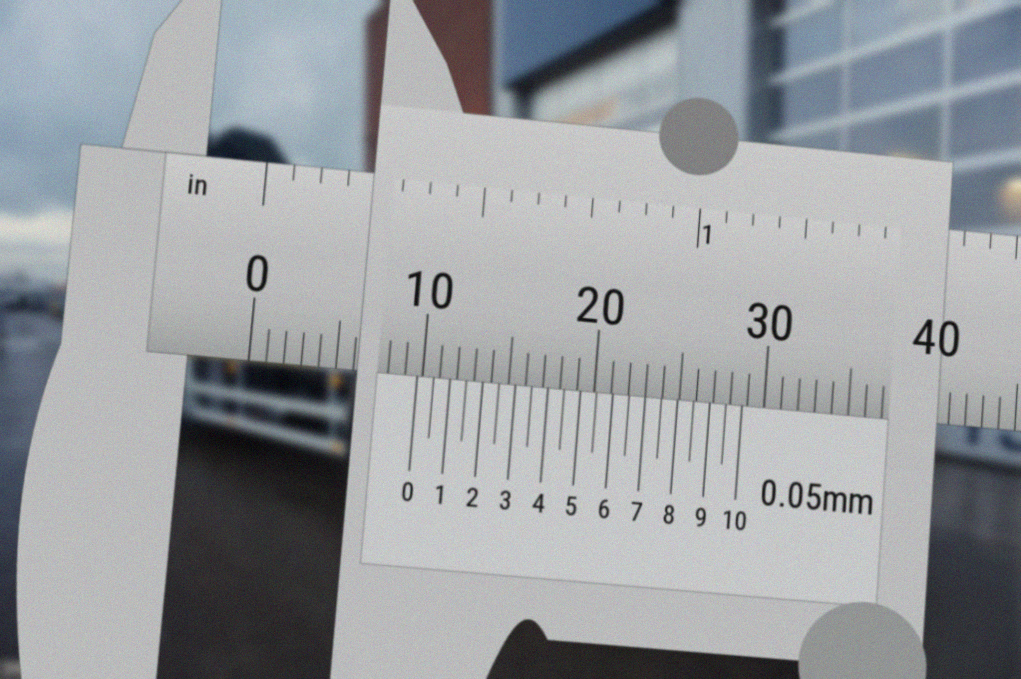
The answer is 9.7 mm
